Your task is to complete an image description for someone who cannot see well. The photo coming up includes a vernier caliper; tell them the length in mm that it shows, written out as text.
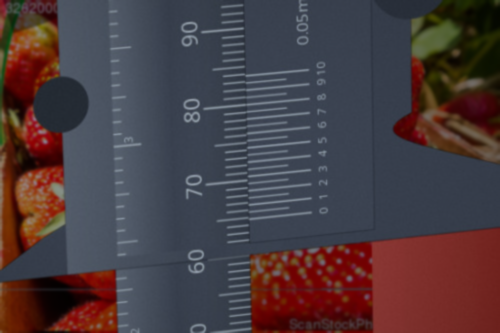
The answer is 64.8 mm
